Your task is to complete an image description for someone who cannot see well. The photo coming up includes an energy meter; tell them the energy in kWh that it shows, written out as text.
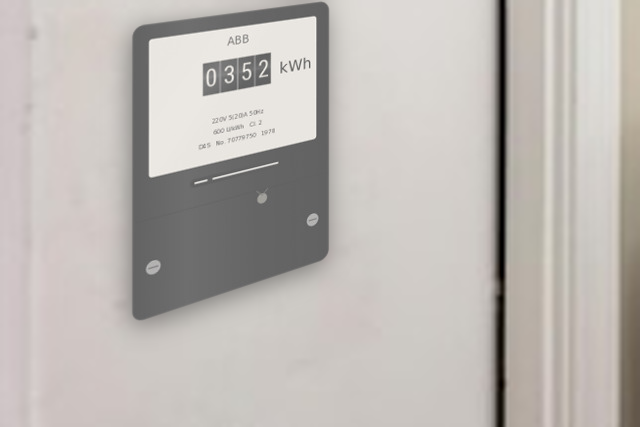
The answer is 352 kWh
